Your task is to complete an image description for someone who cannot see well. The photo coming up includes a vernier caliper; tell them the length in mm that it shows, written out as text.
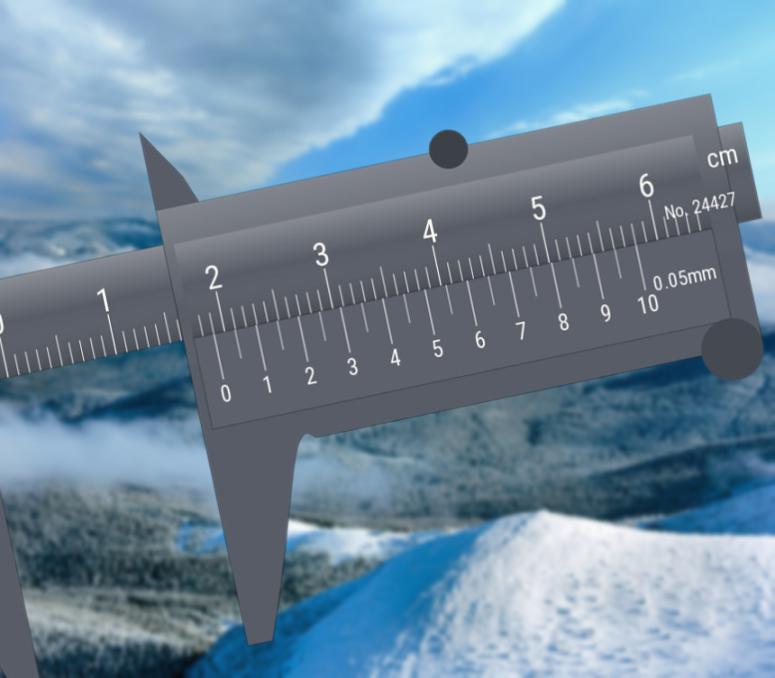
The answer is 19.0 mm
